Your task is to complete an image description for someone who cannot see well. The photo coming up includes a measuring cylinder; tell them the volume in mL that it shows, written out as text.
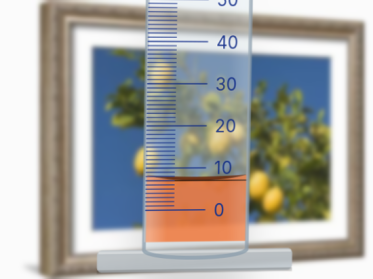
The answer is 7 mL
